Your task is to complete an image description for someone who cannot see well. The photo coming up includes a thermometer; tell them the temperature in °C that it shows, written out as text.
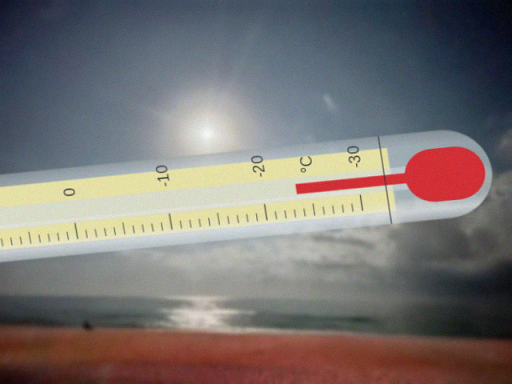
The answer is -23.5 °C
